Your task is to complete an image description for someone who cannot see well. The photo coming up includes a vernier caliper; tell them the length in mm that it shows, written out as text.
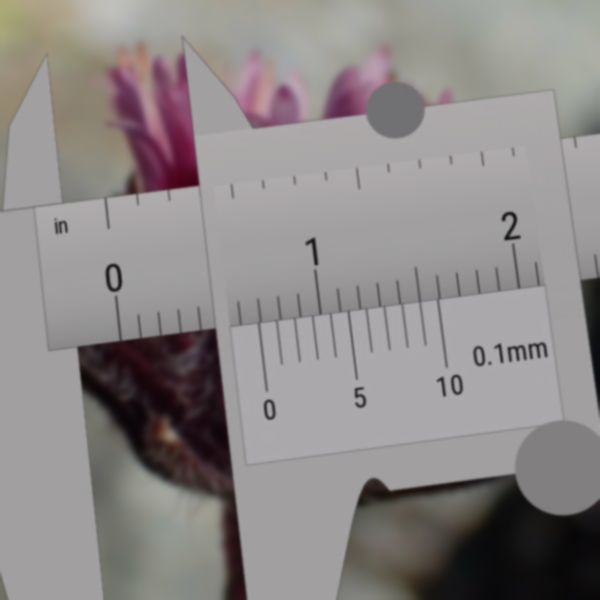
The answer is 6.9 mm
